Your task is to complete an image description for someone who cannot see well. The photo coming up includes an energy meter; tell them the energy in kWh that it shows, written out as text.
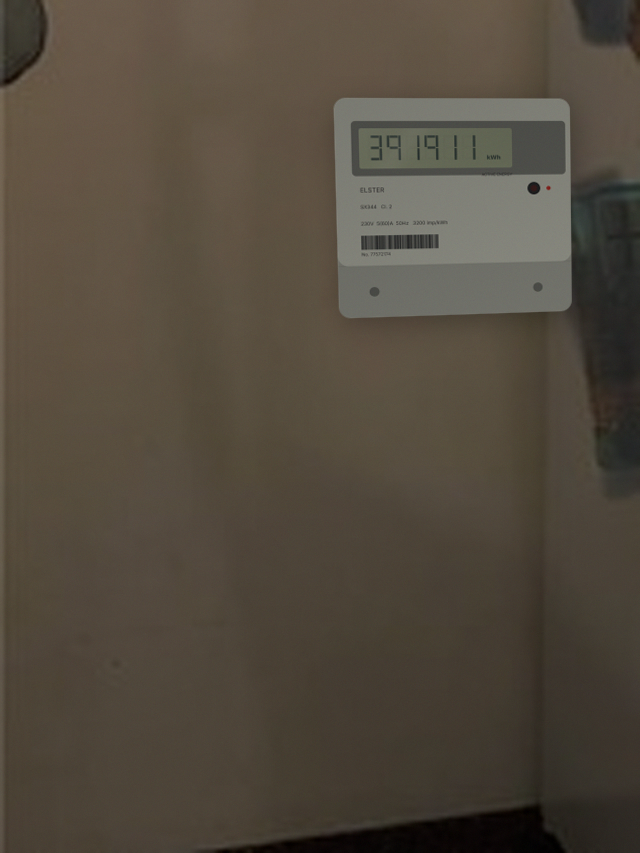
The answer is 391911 kWh
